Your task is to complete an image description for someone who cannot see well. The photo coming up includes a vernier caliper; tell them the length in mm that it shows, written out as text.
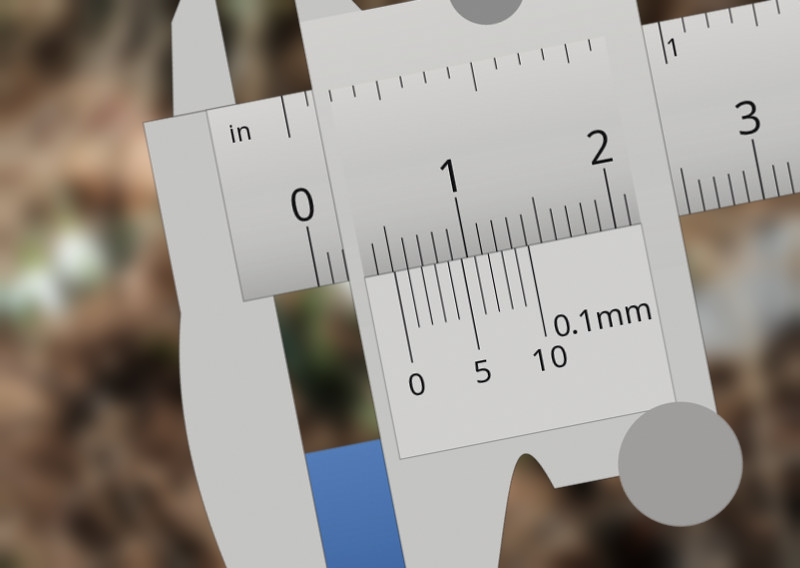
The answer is 5.1 mm
